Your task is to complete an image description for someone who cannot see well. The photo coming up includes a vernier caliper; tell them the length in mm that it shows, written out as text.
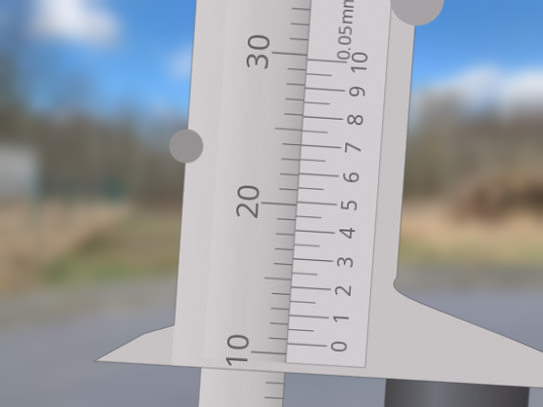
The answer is 10.7 mm
